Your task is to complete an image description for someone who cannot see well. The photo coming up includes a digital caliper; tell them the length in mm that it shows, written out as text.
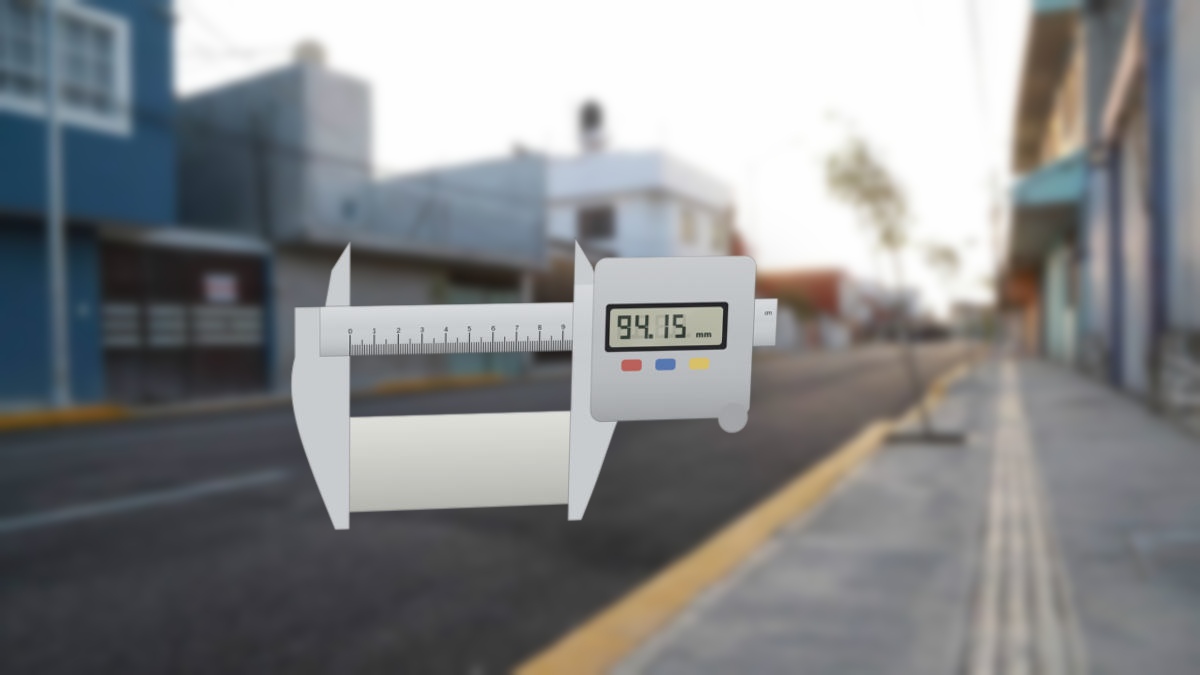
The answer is 94.15 mm
